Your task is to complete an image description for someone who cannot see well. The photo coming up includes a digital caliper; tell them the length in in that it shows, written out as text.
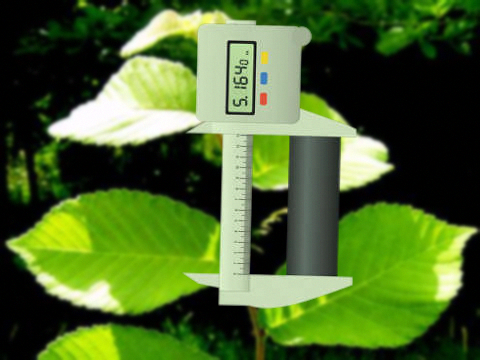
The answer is 5.1640 in
